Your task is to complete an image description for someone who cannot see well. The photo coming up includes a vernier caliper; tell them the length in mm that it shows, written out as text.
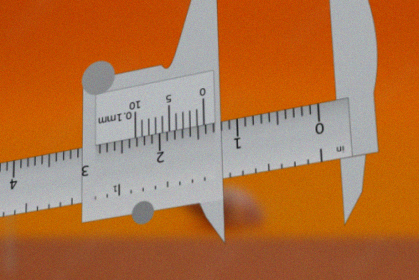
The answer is 14.2 mm
